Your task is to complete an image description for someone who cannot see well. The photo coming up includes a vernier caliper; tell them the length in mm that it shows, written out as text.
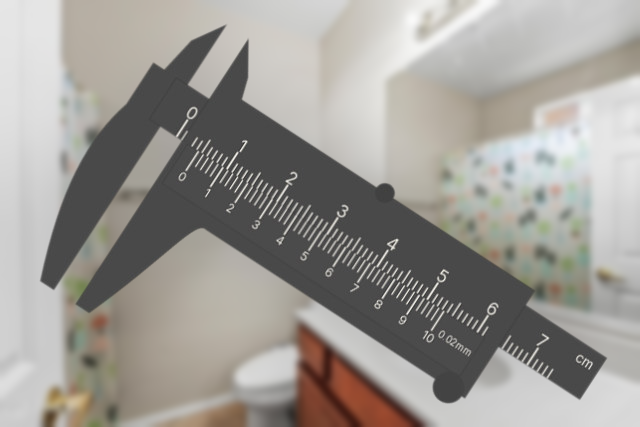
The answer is 4.4 mm
